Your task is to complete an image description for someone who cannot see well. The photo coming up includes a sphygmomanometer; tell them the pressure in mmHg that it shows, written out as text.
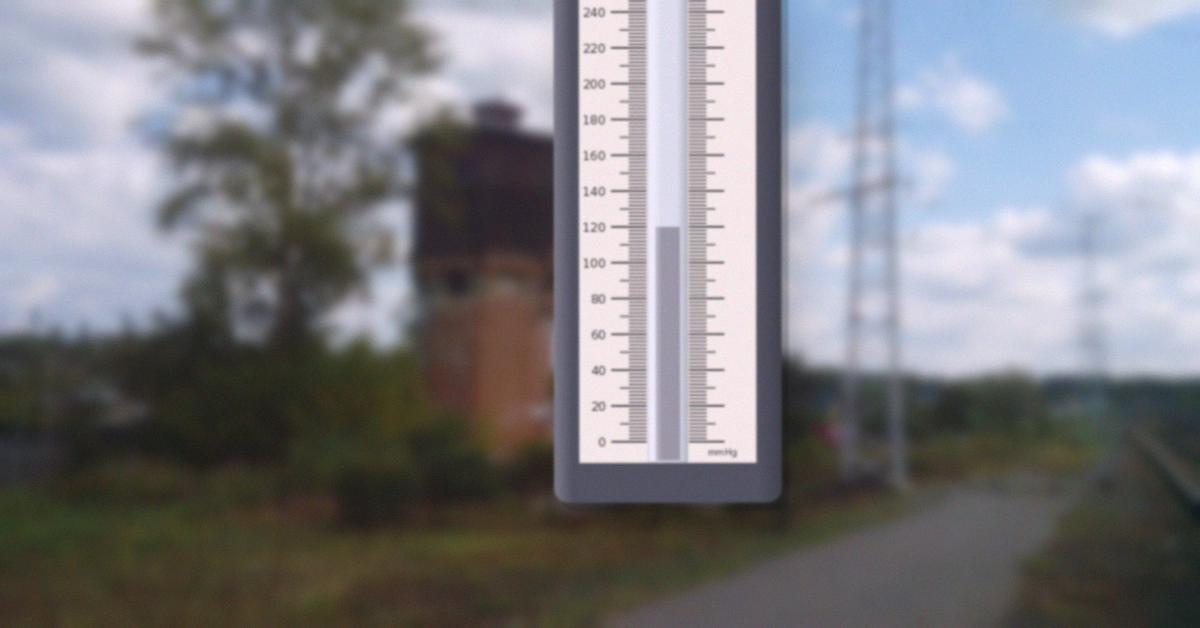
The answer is 120 mmHg
